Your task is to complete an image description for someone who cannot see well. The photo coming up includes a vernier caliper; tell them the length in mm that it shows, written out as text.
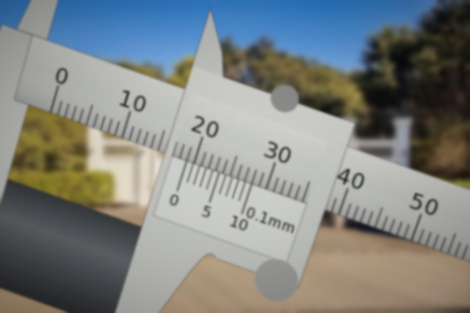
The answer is 19.0 mm
